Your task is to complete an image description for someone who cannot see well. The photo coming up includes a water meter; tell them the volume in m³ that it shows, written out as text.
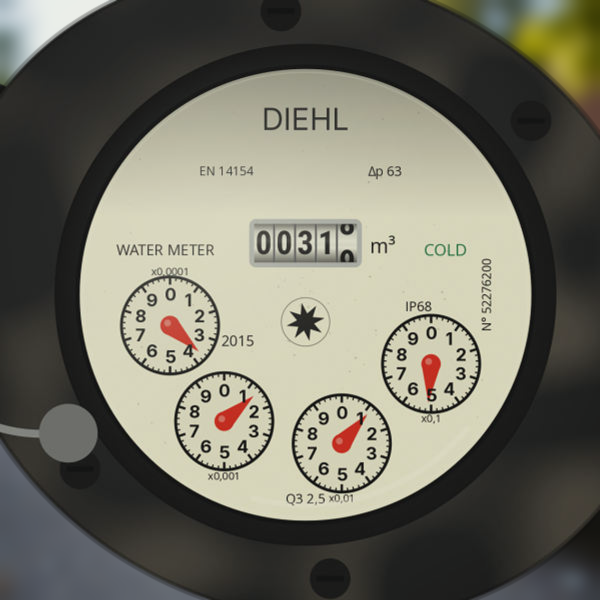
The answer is 318.5113 m³
